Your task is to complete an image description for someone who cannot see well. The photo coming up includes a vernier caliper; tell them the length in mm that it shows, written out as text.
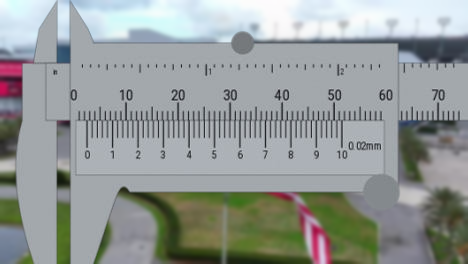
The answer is 2.5 mm
